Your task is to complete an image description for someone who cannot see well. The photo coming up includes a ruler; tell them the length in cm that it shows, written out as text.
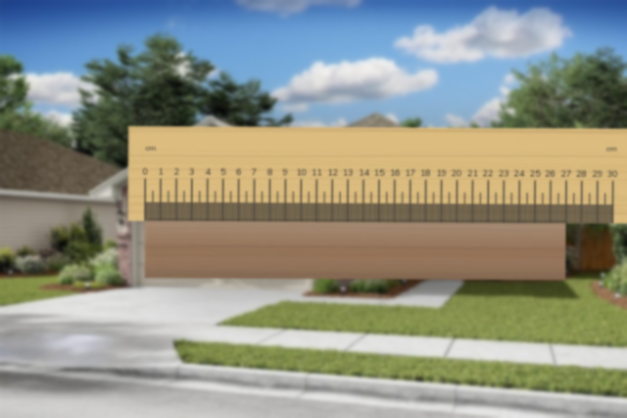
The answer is 27 cm
